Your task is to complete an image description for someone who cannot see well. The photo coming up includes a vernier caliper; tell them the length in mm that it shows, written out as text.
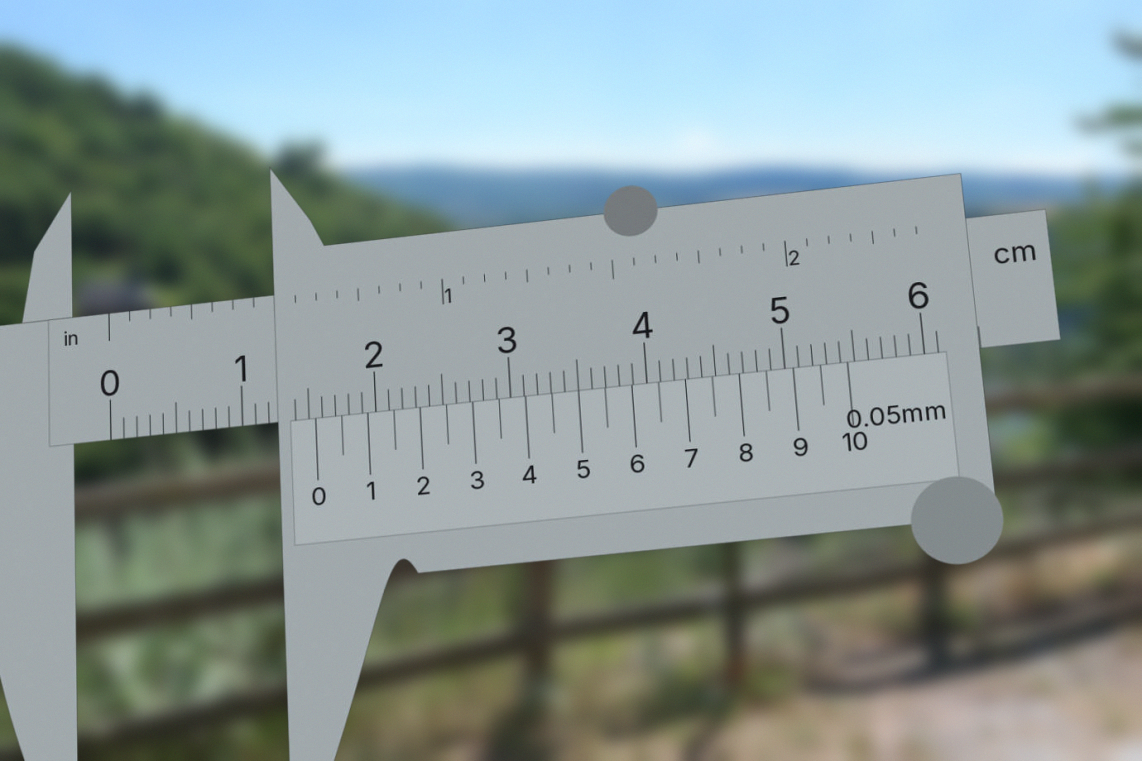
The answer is 15.5 mm
